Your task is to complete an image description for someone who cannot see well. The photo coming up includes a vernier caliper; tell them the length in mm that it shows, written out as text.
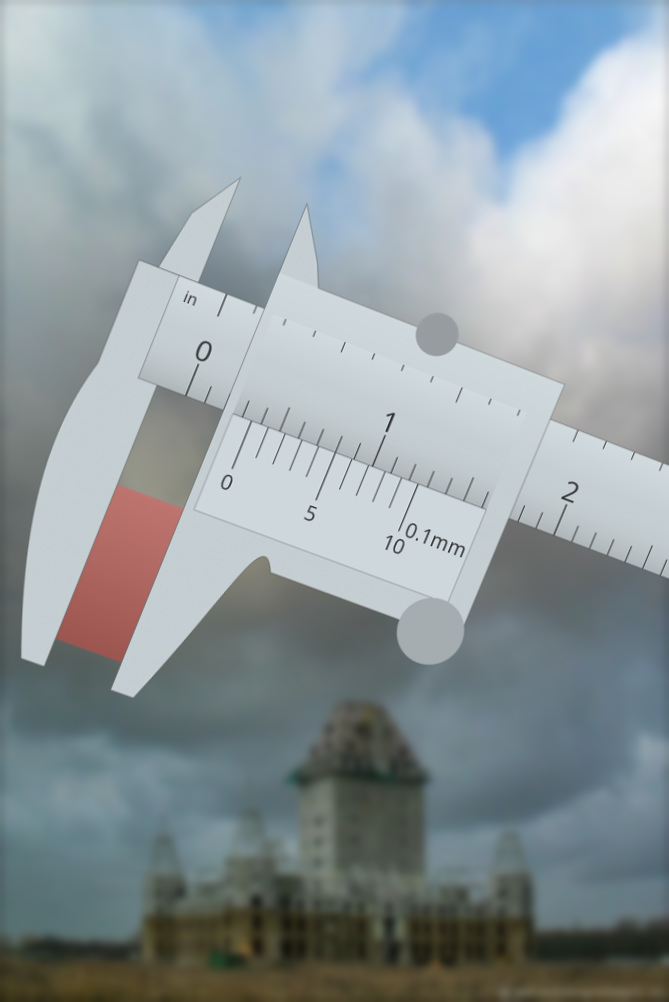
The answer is 3.5 mm
